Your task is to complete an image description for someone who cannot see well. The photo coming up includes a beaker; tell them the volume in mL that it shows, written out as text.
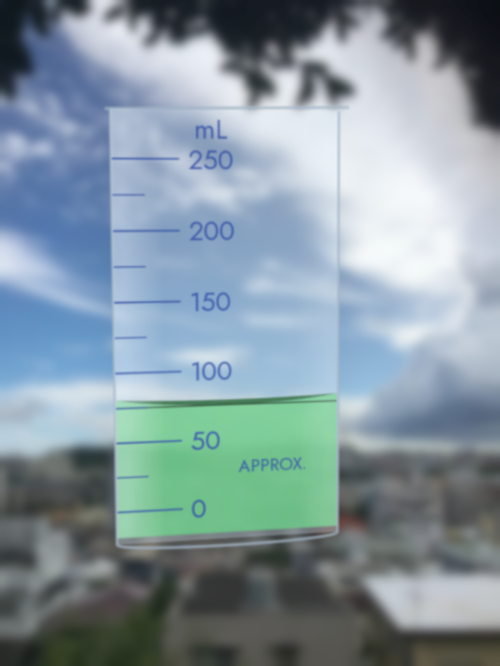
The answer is 75 mL
